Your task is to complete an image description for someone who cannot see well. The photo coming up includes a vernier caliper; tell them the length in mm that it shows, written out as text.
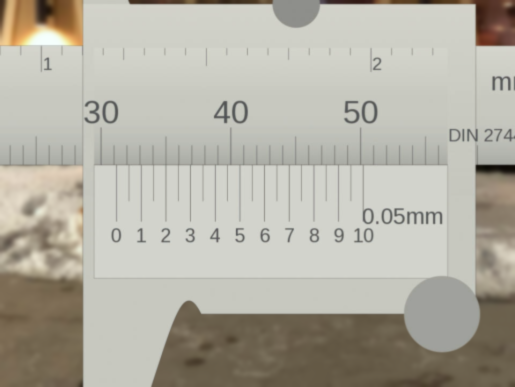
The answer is 31.2 mm
